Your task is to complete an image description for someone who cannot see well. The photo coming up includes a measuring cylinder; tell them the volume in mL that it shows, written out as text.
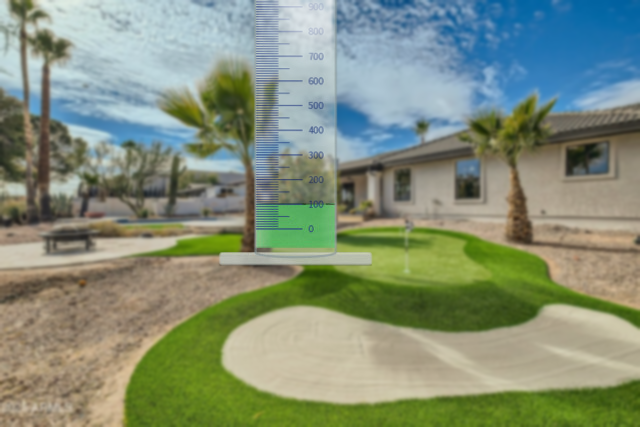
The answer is 100 mL
